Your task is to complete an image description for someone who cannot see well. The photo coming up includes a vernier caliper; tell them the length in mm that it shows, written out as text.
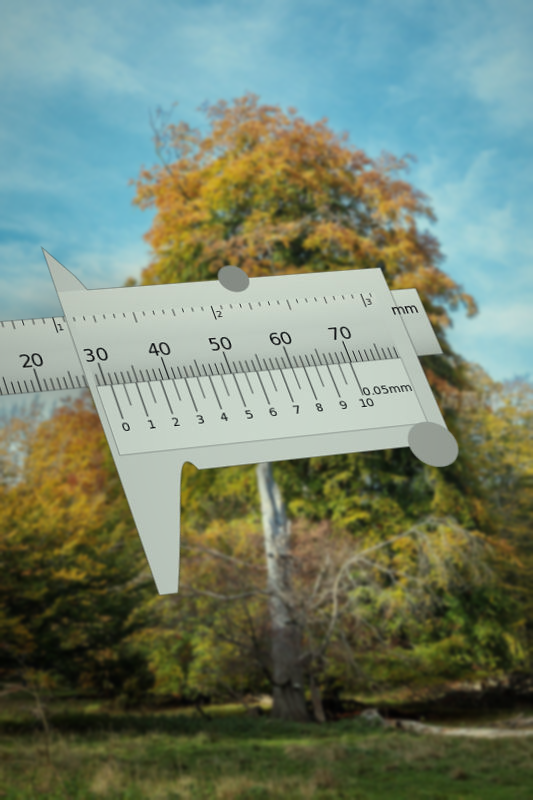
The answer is 30.8 mm
